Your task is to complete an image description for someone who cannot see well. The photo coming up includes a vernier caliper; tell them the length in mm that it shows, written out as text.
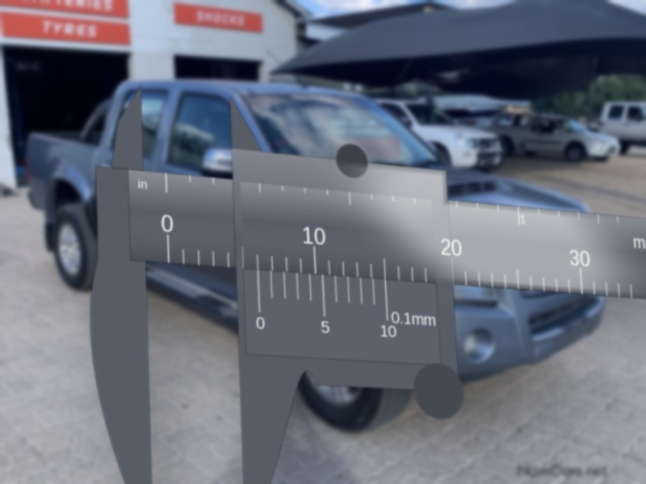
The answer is 6.0 mm
